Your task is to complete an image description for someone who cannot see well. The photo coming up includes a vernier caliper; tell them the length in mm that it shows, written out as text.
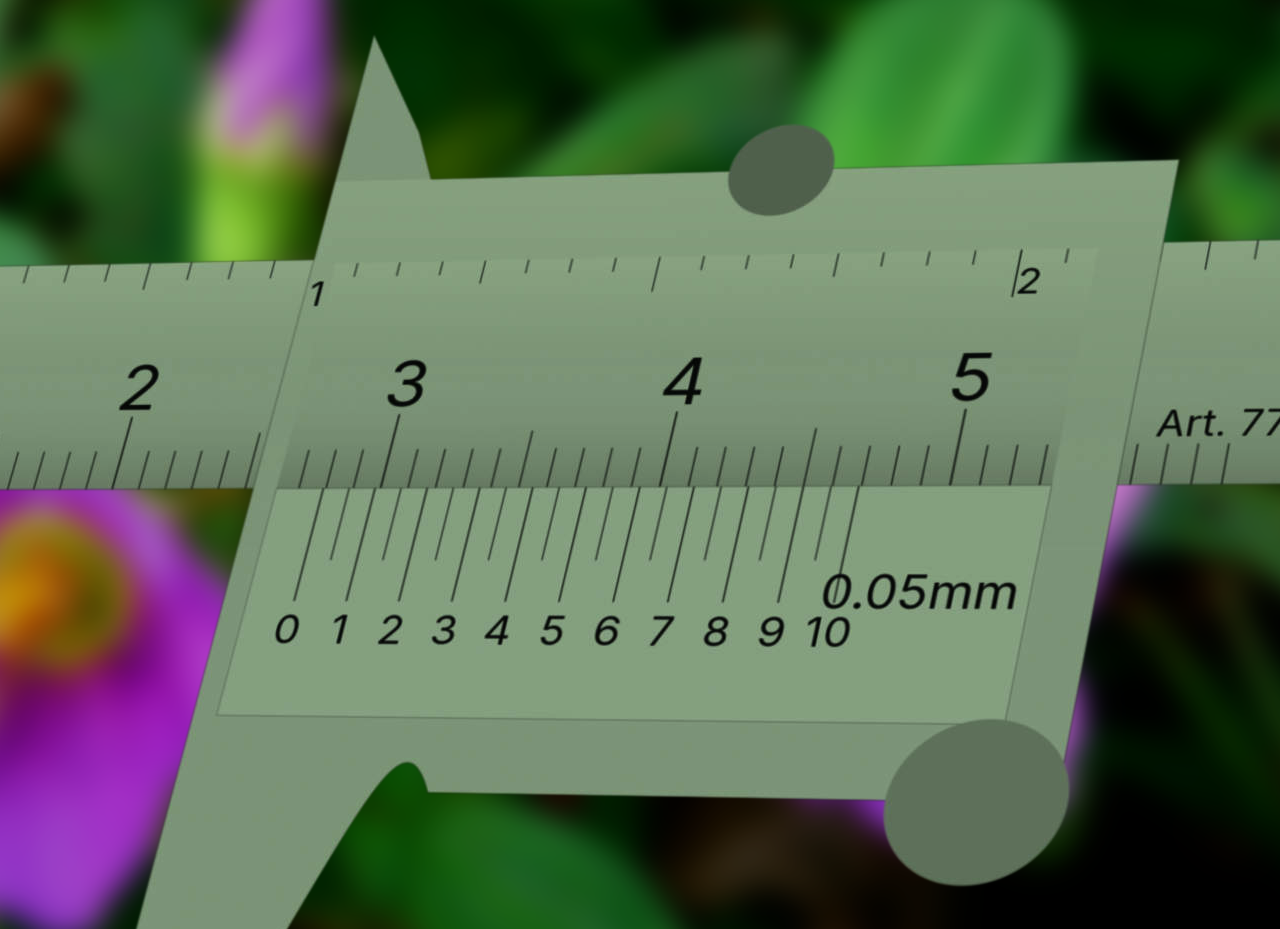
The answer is 27.90 mm
